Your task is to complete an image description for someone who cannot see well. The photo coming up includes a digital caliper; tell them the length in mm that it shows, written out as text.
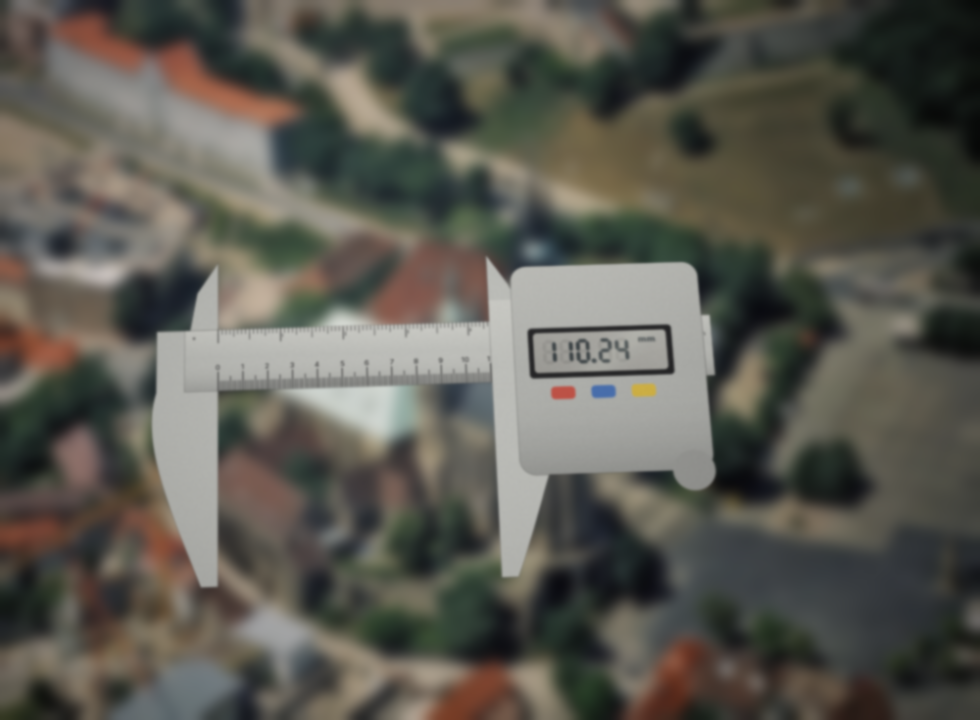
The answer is 110.24 mm
